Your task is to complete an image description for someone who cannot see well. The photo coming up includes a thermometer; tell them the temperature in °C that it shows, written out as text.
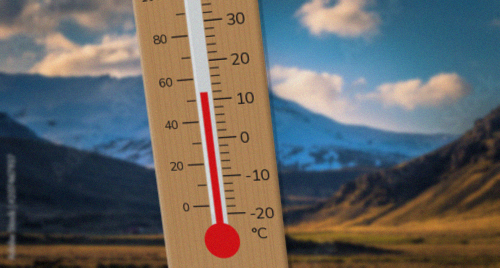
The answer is 12 °C
